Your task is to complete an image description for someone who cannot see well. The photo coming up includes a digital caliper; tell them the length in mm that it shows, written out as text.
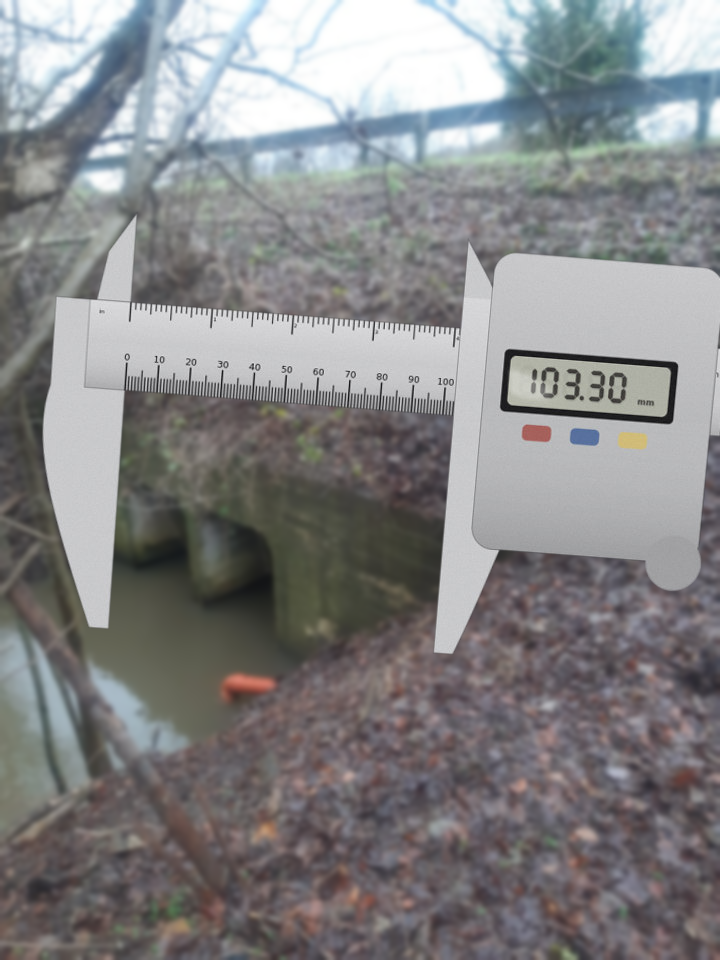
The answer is 103.30 mm
